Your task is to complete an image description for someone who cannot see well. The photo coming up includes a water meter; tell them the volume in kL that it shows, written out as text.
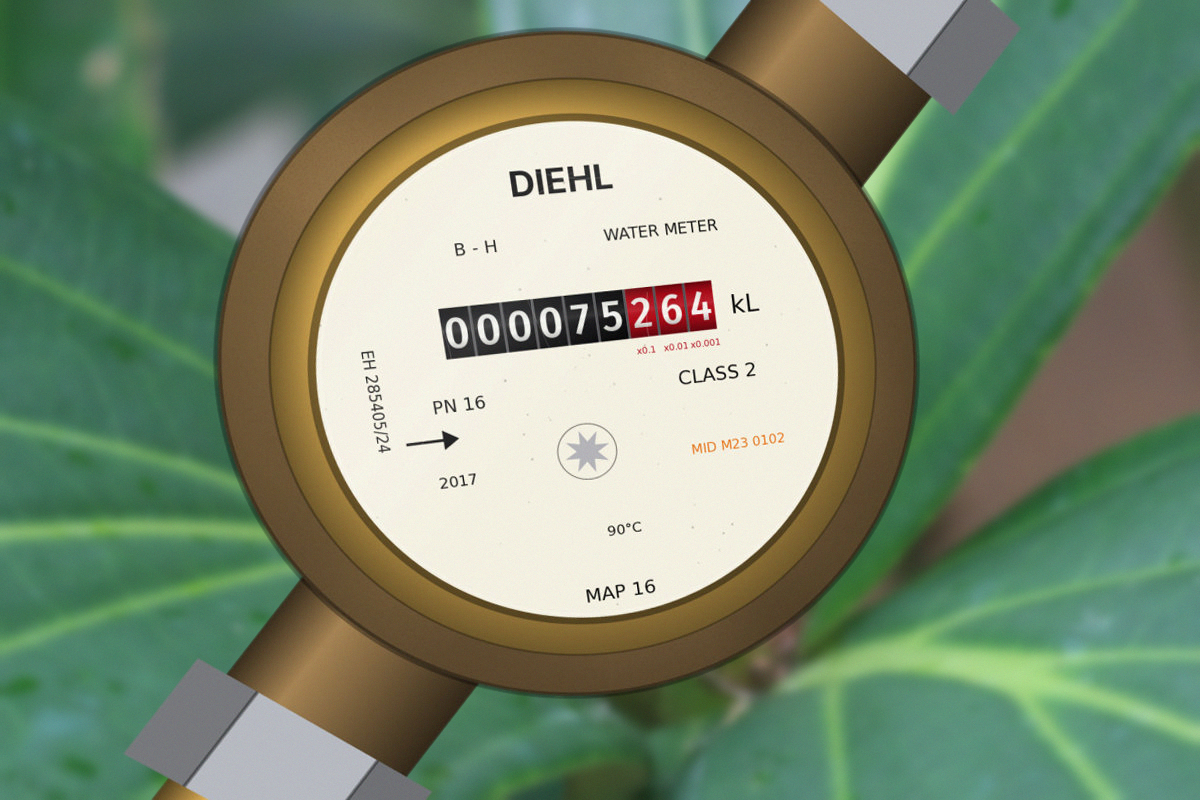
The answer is 75.264 kL
